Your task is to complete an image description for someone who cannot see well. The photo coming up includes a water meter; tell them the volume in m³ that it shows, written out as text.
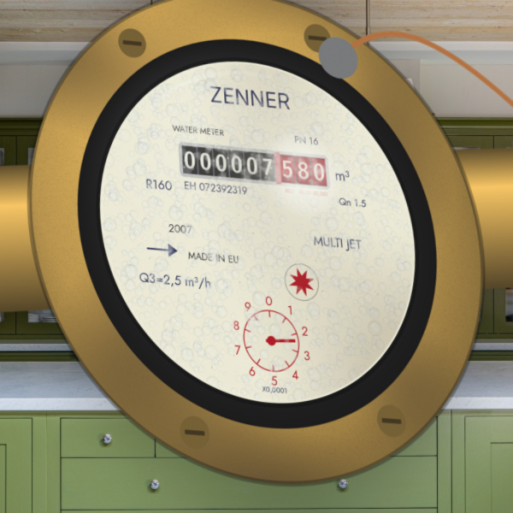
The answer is 7.5802 m³
